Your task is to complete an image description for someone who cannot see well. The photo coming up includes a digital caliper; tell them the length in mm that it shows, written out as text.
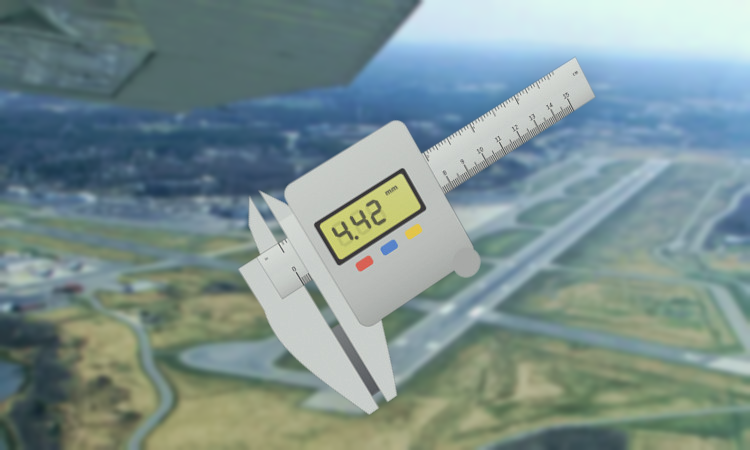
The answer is 4.42 mm
